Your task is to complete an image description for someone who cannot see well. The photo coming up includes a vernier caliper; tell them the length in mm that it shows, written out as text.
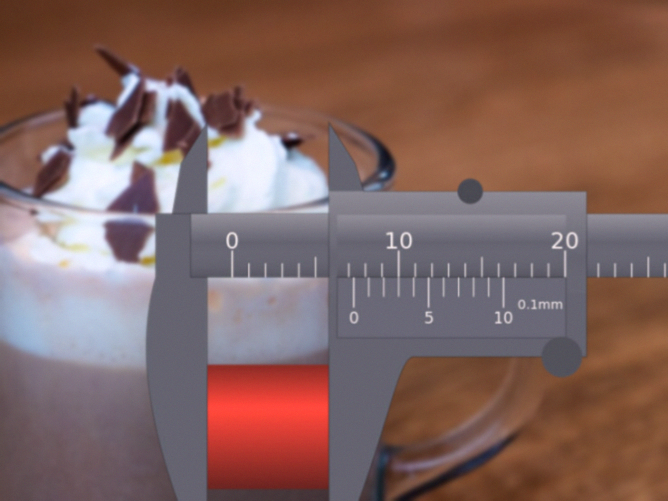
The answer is 7.3 mm
